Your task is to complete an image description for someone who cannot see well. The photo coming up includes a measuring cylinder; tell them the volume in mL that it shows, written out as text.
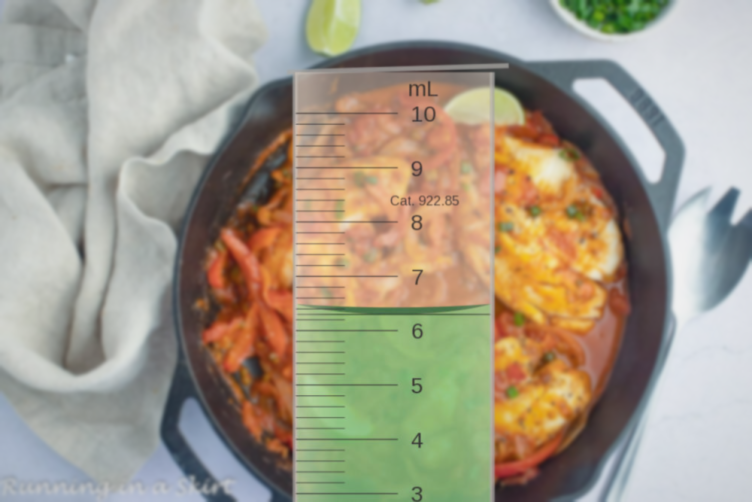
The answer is 6.3 mL
